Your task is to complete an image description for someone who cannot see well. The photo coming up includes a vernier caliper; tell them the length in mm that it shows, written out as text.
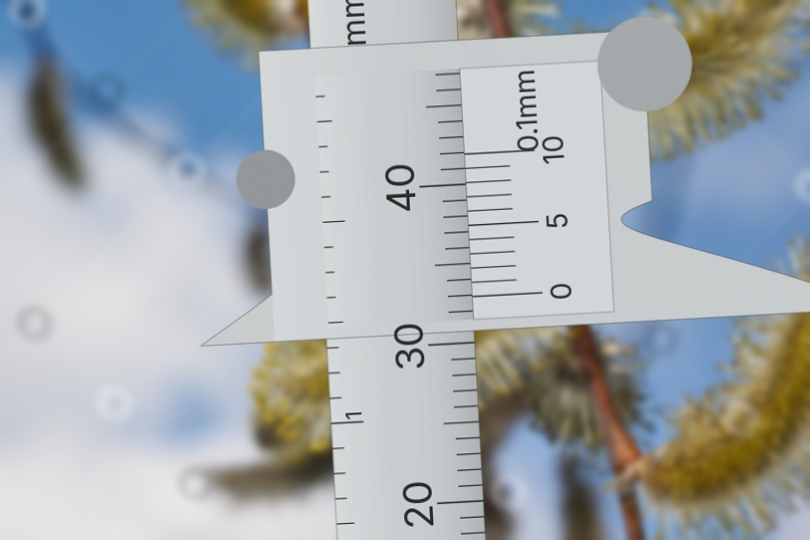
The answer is 32.9 mm
